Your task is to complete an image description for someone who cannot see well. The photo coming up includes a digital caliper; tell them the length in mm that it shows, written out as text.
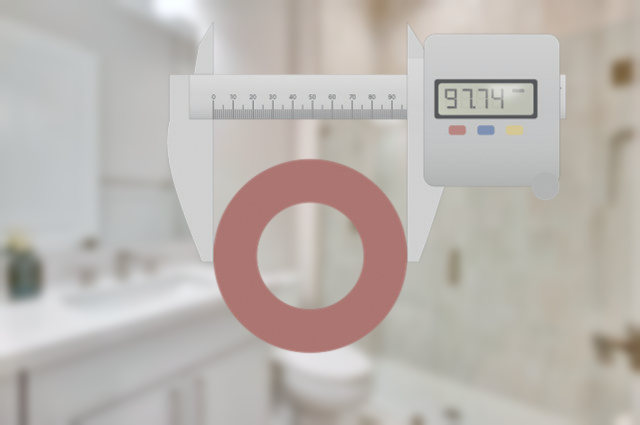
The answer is 97.74 mm
